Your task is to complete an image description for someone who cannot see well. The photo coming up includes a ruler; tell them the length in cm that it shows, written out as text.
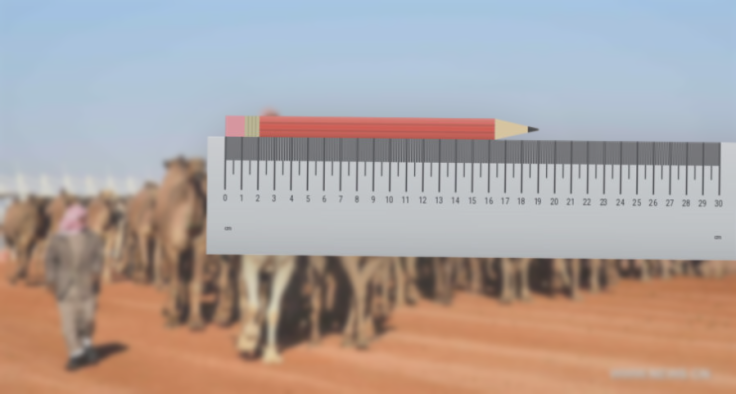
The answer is 19 cm
